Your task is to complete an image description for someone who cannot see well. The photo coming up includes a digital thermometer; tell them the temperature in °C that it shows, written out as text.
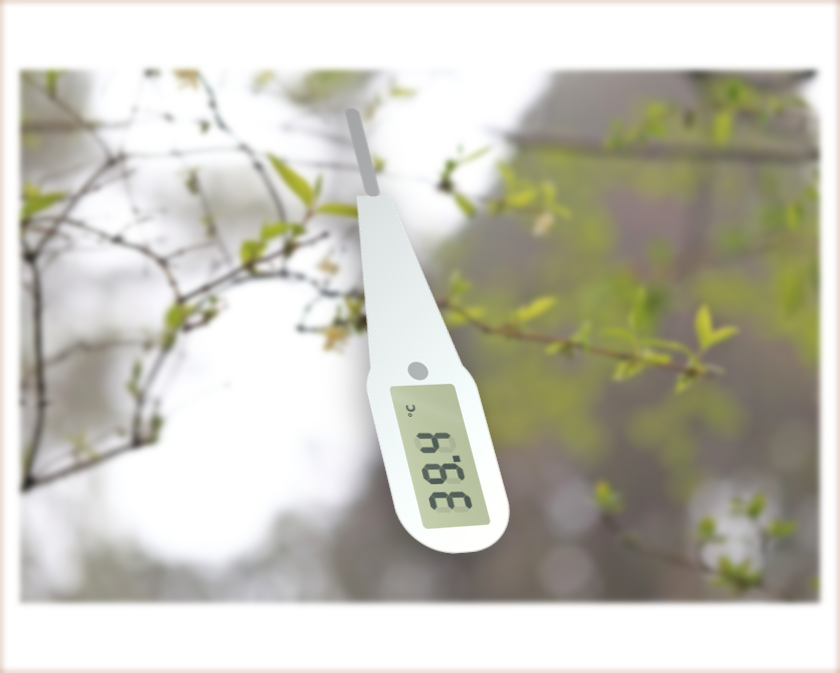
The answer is 39.4 °C
